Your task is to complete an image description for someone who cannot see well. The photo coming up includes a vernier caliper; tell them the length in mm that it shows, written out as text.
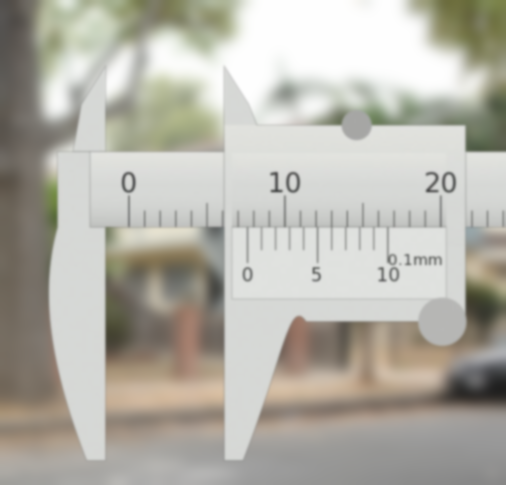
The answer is 7.6 mm
